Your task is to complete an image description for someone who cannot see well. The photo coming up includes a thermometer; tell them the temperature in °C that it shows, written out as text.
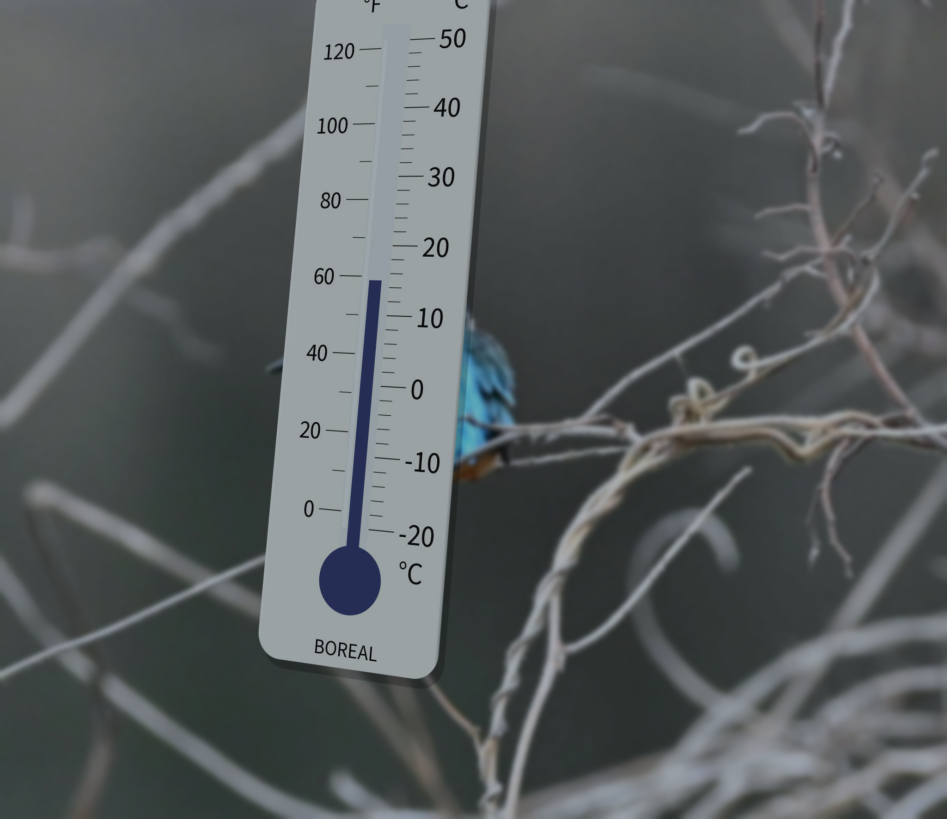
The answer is 15 °C
